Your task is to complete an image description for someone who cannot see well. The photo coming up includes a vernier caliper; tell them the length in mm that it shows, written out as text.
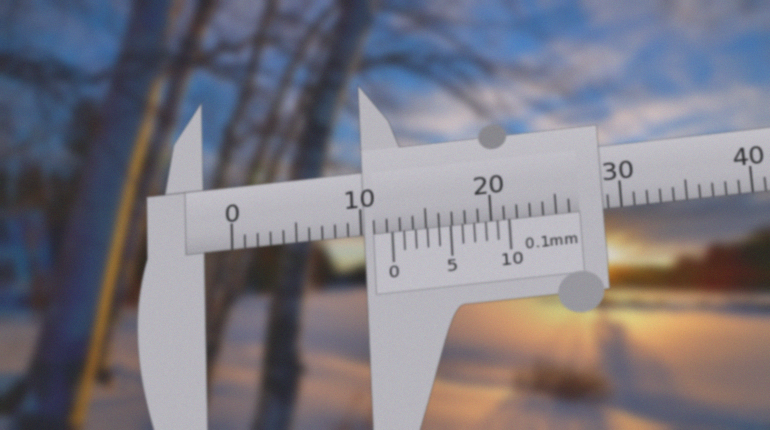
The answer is 12.4 mm
